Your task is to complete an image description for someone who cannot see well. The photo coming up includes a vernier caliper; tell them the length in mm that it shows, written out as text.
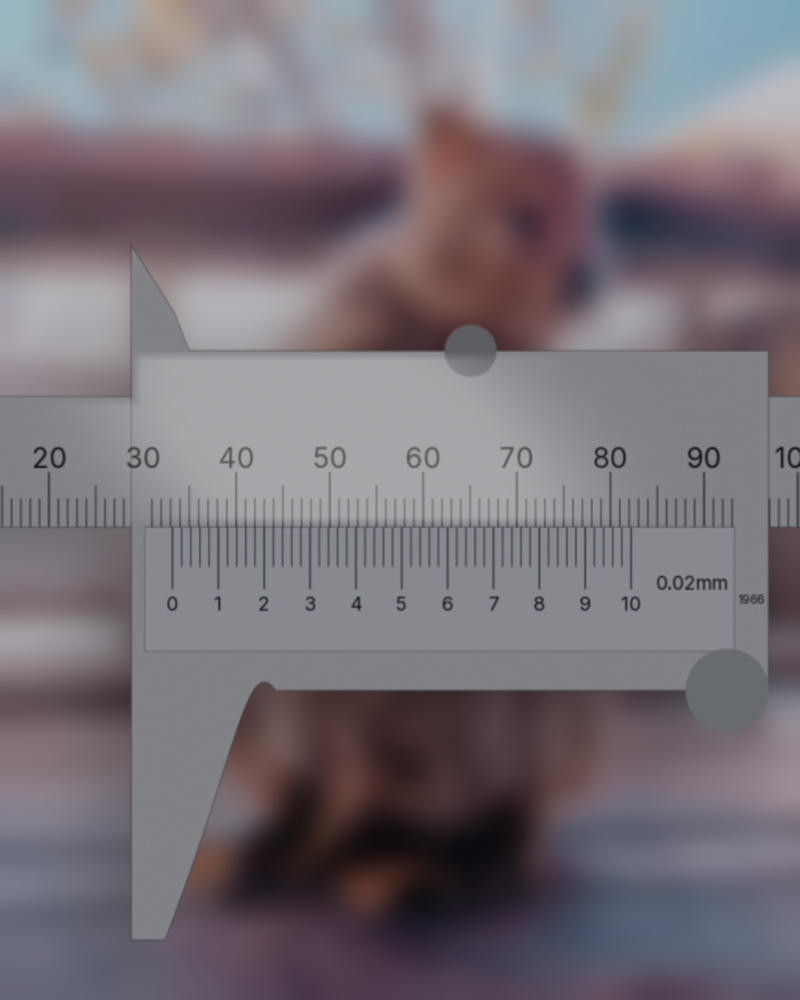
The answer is 33.2 mm
